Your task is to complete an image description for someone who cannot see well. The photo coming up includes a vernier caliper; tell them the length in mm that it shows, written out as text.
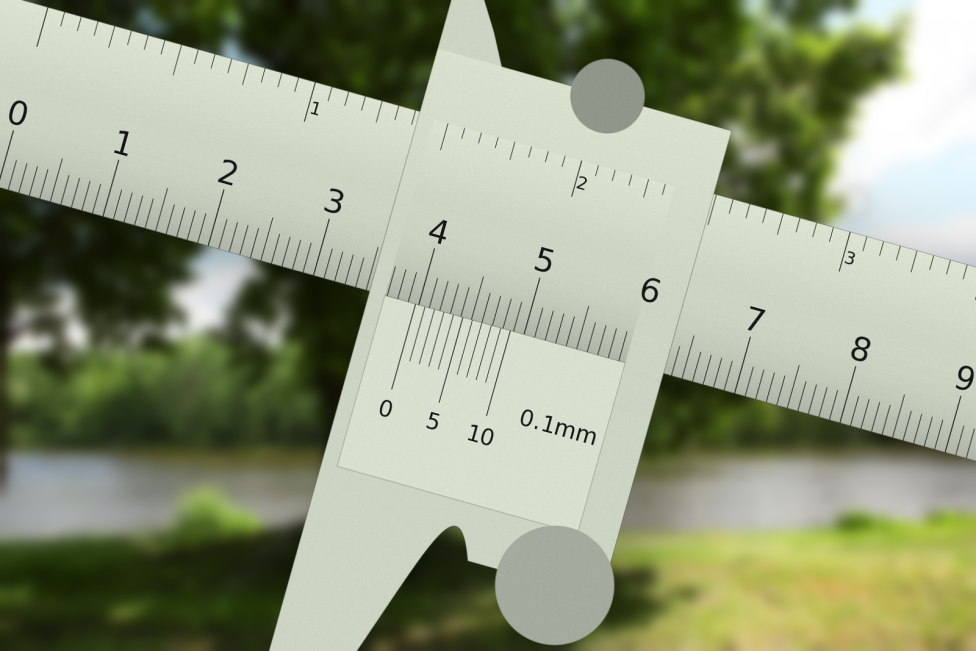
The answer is 39.7 mm
